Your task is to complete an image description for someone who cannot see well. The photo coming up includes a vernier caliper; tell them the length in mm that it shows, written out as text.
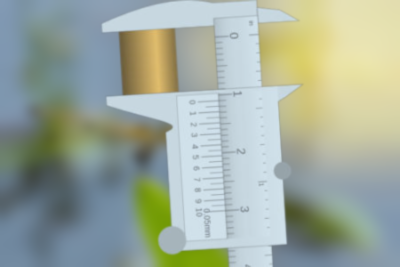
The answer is 11.0 mm
